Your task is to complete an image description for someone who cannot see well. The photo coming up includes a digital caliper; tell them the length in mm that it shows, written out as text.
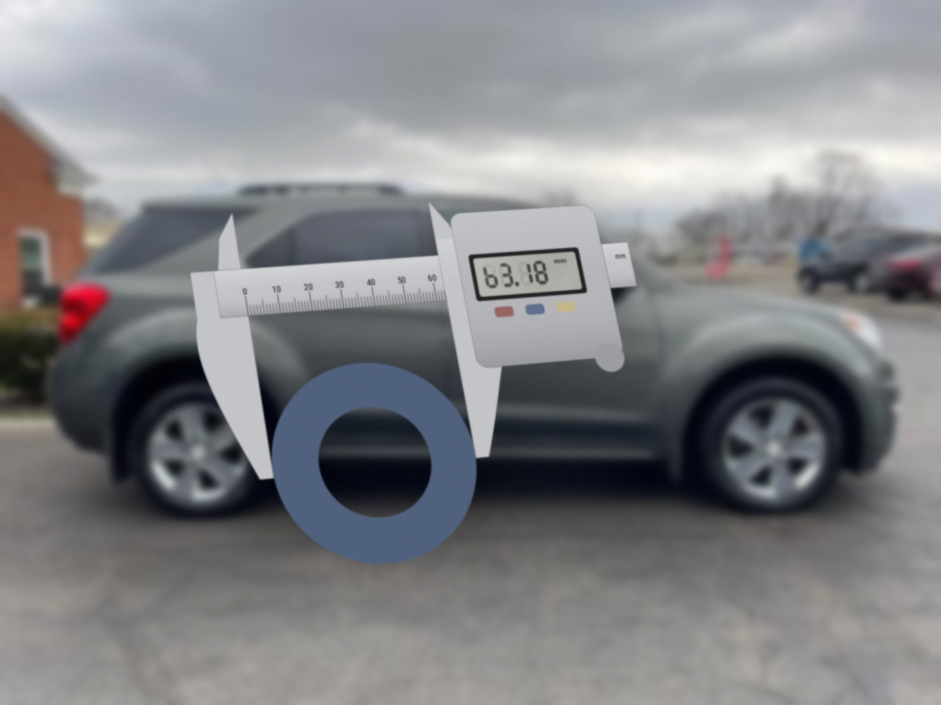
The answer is 63.18 mm
